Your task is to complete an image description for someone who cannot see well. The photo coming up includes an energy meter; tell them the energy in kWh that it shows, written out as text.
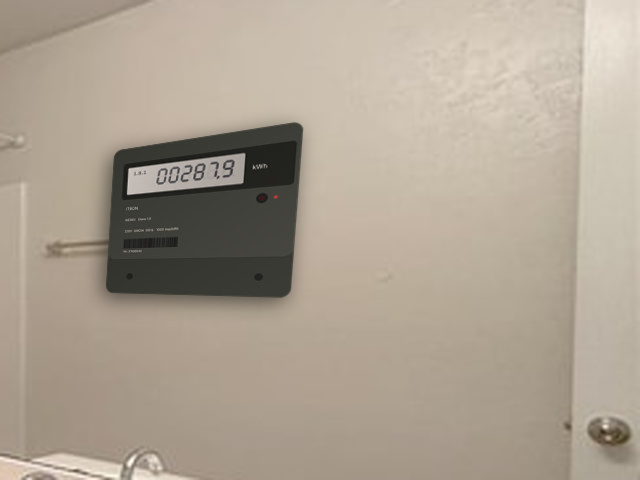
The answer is 287.9 kWh
